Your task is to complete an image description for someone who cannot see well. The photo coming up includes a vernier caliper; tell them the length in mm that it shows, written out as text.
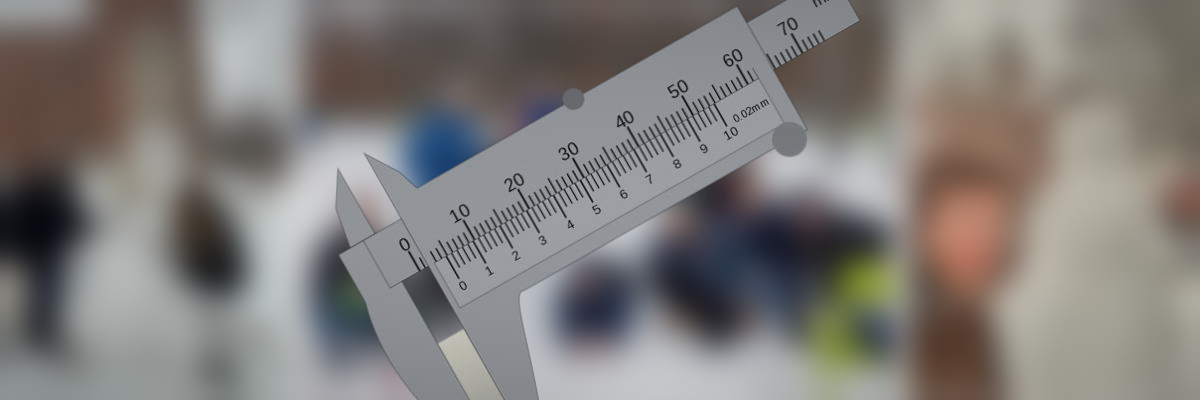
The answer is 4.8 mm
